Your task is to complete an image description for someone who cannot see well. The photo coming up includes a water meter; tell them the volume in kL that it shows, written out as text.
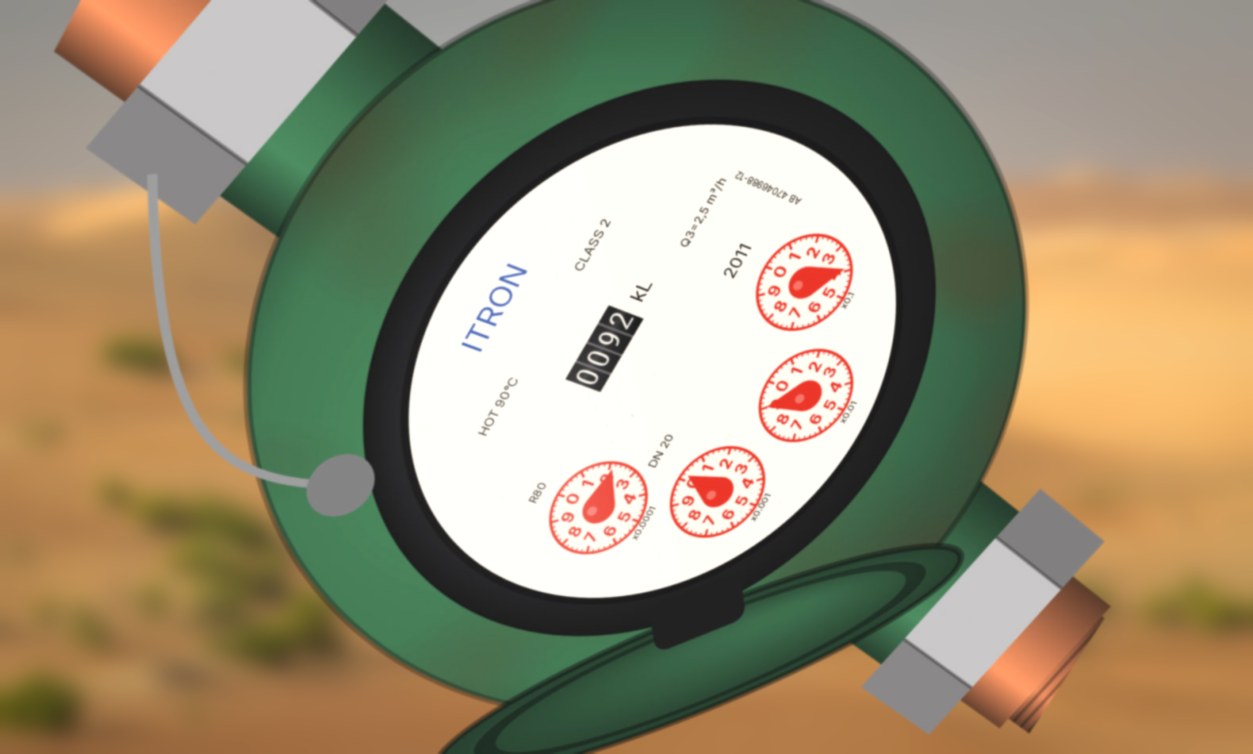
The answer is 92.3902 kL
